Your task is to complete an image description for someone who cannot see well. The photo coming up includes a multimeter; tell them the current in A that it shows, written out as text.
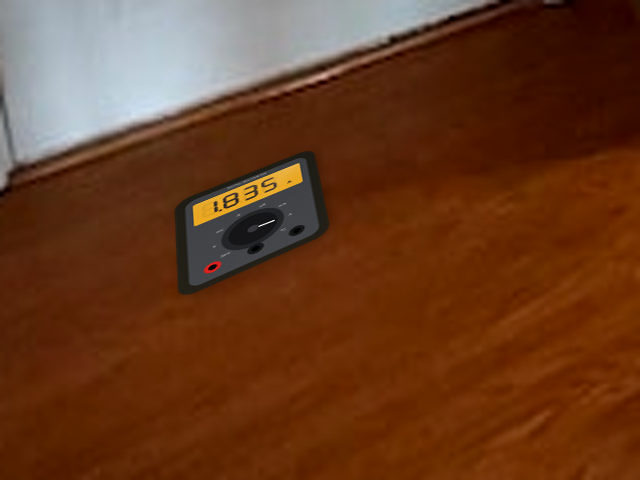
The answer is 1.835 A
